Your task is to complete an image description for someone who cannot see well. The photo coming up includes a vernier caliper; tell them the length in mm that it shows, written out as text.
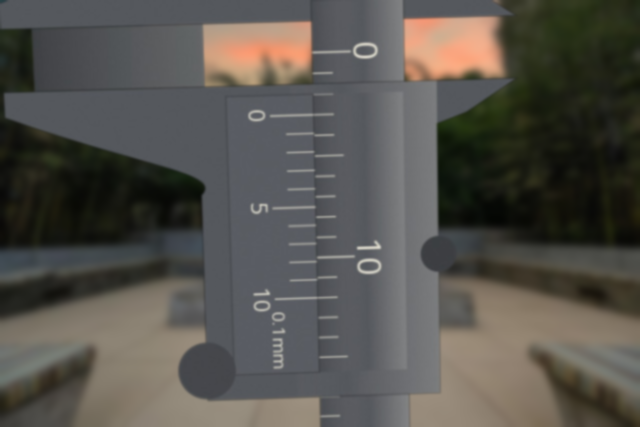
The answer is 3.0 mm
